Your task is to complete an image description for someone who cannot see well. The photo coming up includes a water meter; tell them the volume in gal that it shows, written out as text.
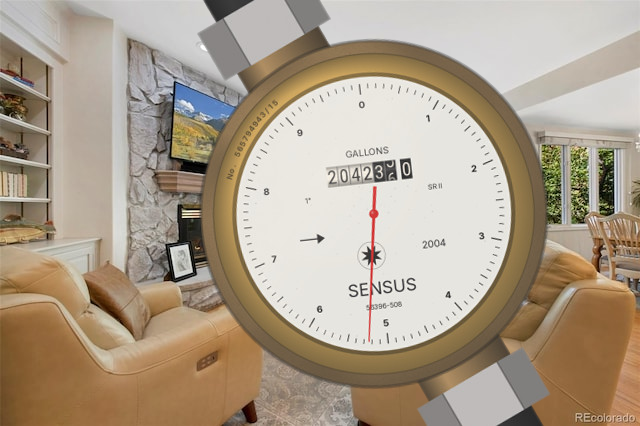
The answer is 2042355.2 gal
